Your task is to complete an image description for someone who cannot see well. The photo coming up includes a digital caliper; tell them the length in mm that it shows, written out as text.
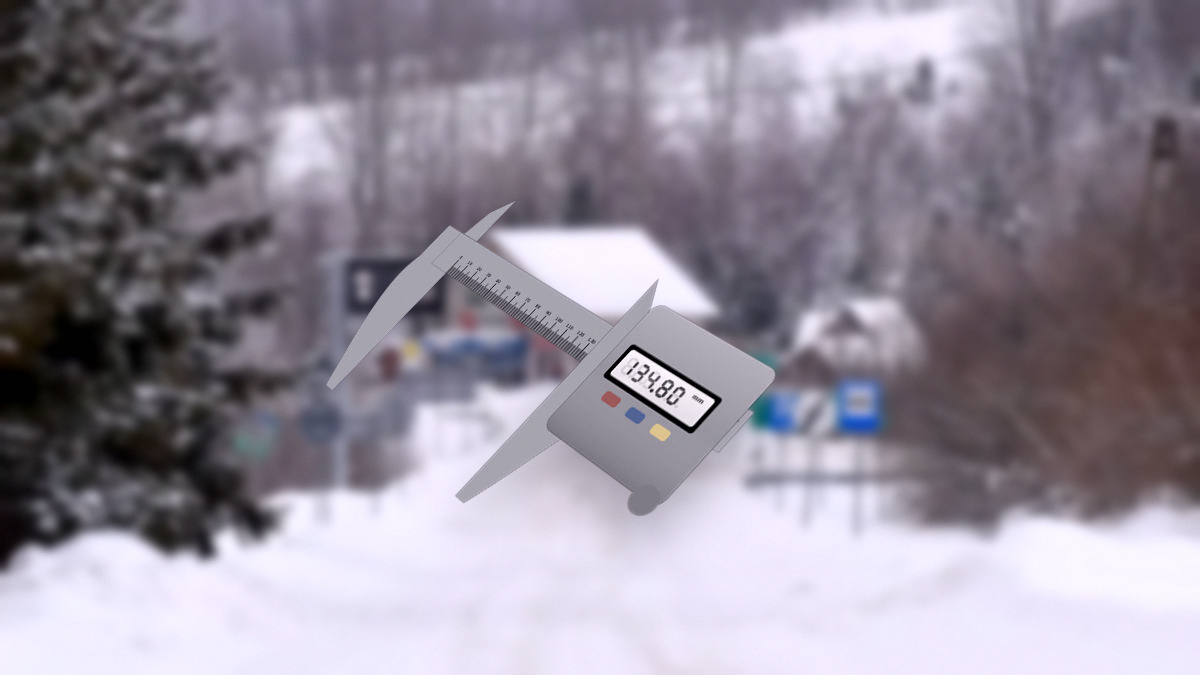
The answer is 134.80 mm
